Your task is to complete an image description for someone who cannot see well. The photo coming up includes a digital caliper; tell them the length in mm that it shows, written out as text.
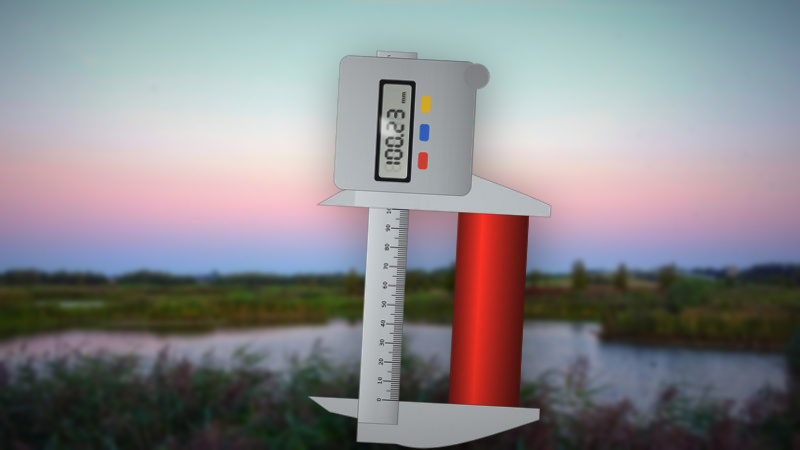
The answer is 100.23 mm
